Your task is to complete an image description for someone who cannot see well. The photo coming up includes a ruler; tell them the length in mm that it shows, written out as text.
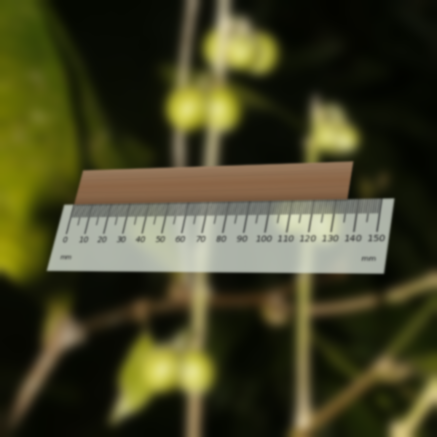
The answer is 135 mm
